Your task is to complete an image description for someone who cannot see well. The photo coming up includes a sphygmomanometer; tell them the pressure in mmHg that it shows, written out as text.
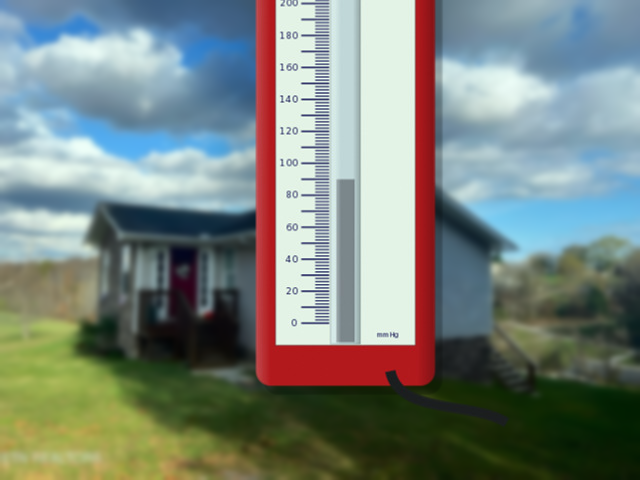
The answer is 90 mmHg
